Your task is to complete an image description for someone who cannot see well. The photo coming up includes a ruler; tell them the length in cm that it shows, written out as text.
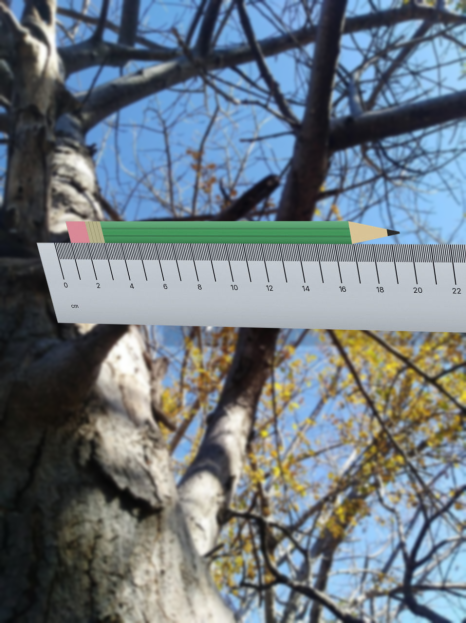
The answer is 18.5 cm
